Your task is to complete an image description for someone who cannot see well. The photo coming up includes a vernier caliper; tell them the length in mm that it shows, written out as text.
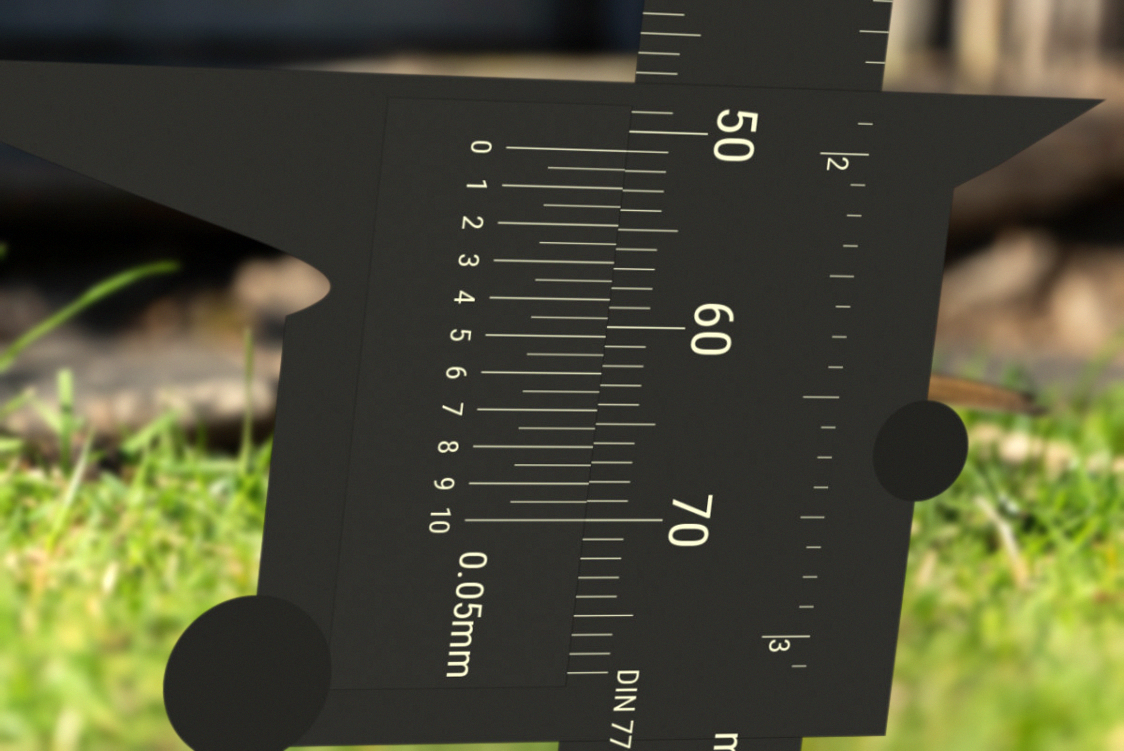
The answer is 51.0 mm
